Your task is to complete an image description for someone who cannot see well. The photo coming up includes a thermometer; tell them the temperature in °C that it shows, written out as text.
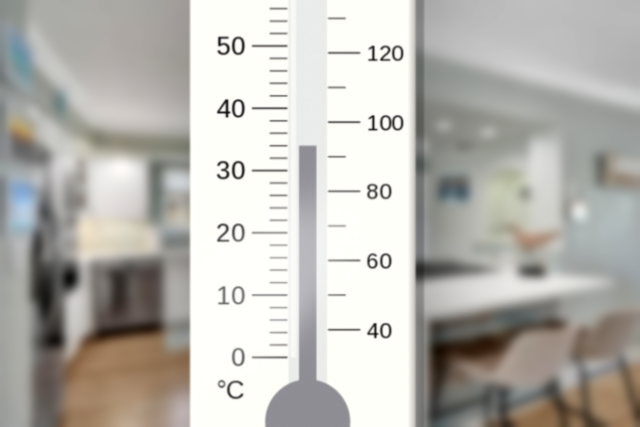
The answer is 34 °C
